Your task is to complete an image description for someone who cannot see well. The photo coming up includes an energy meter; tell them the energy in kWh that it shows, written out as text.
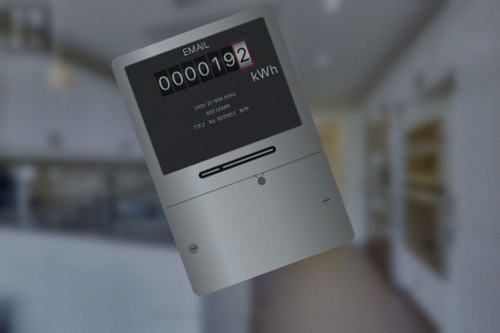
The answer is 19.2 kWh
